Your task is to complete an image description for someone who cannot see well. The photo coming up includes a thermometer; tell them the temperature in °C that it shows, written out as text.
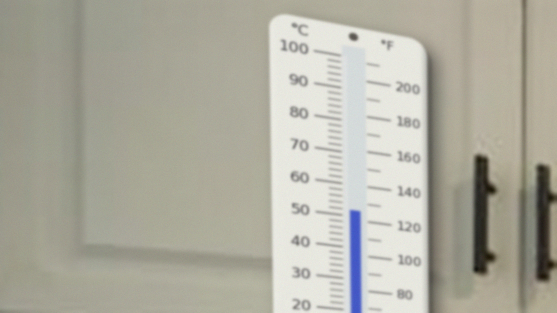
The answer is 52 °C
